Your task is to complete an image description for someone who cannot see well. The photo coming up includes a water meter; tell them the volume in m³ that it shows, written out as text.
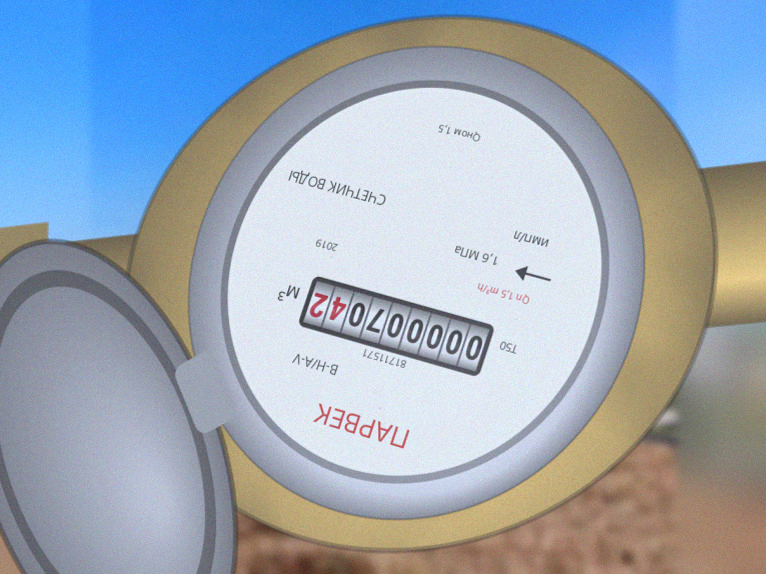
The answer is 70.42 m³
